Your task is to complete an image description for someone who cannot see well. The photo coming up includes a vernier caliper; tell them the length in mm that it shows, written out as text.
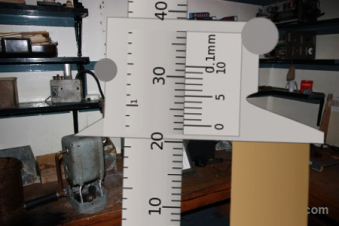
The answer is 22.6 mm
